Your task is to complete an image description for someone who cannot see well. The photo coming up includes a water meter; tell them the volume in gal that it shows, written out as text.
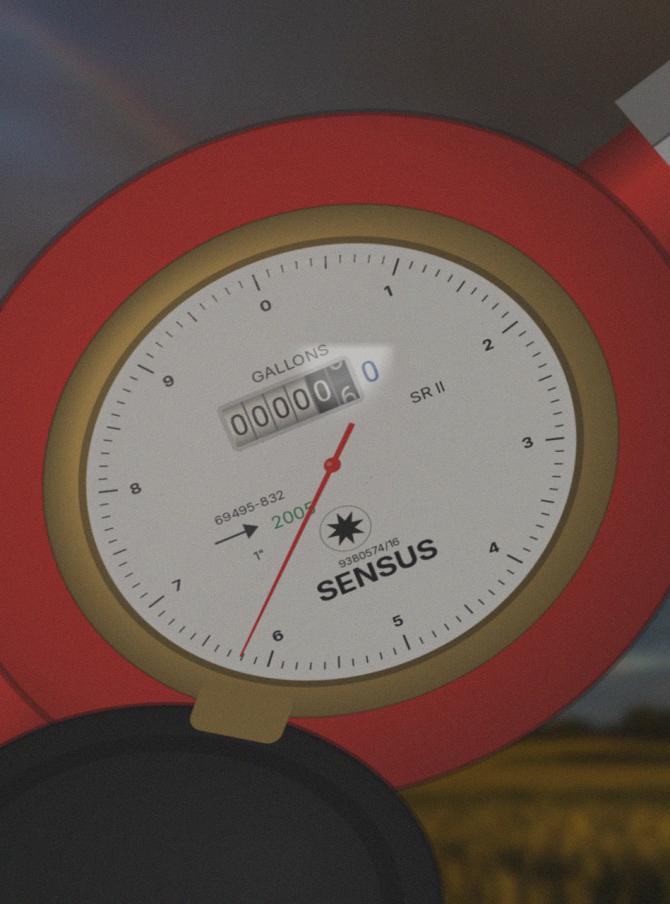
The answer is 56.2 gal
